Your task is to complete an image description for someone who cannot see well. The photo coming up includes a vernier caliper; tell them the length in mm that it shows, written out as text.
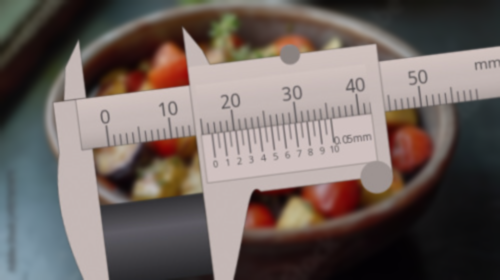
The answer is 16.5 mm
